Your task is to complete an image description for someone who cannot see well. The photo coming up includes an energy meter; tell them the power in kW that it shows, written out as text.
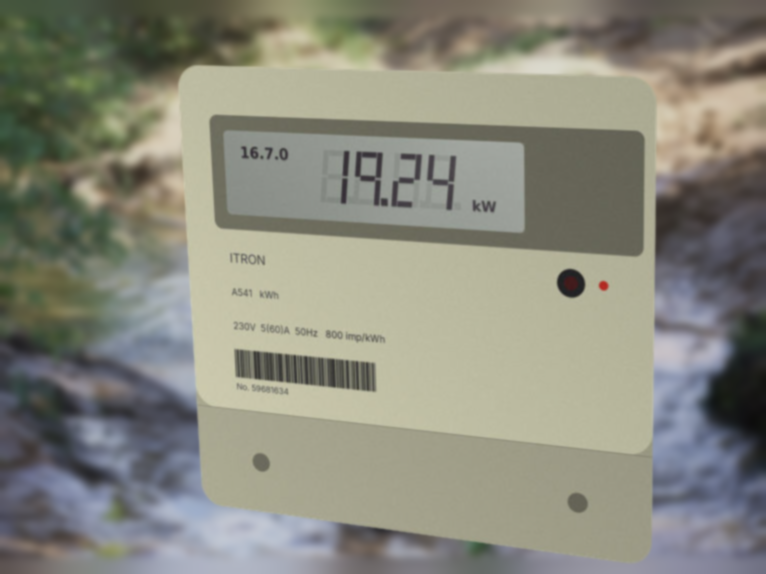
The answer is 19.24 kW
